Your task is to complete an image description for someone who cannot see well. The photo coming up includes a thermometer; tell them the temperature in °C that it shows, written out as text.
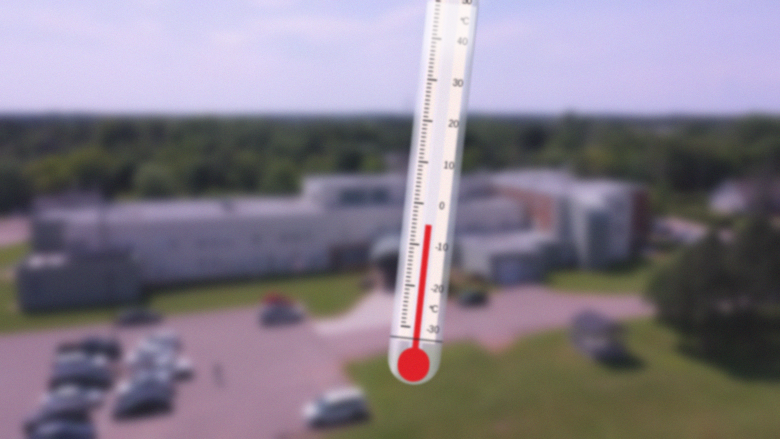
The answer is -5 °C
